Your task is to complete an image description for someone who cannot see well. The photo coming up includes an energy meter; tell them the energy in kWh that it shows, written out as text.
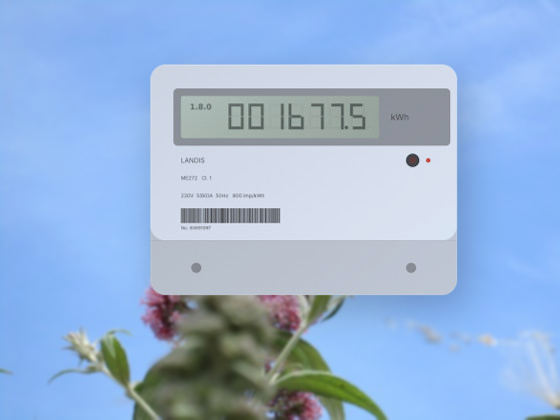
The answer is 1677.5 kWh
